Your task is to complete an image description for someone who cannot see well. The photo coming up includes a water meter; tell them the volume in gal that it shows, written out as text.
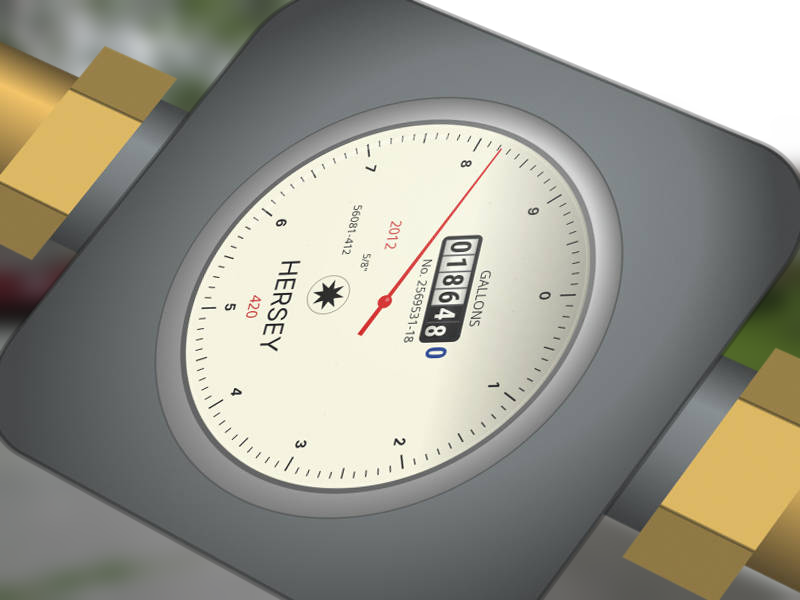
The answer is 186478.2 gal
